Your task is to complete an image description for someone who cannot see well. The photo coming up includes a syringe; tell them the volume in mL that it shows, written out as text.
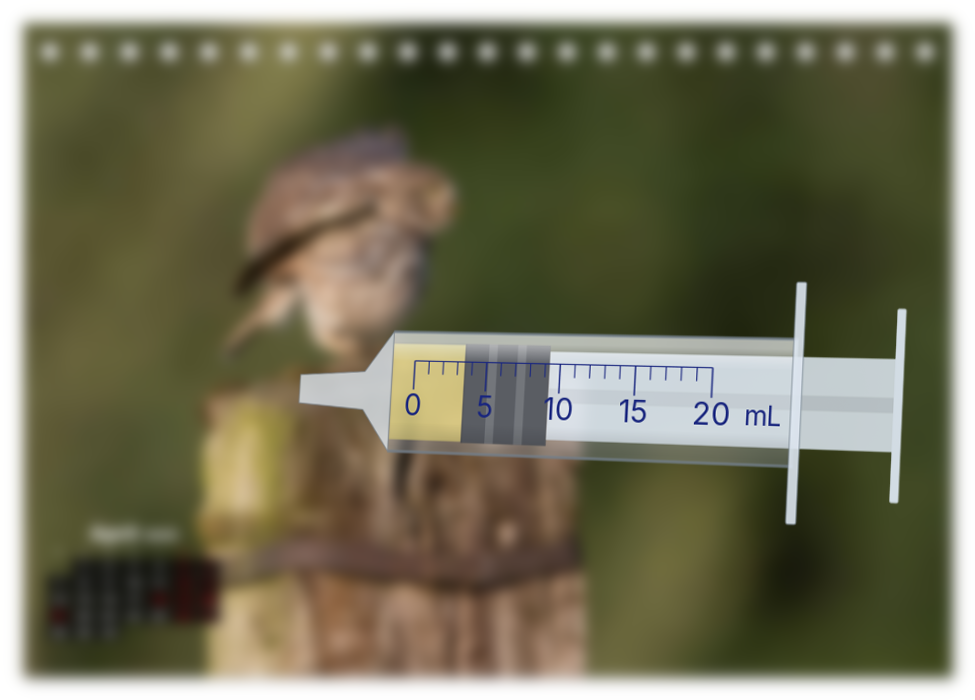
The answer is 3.5 mL
